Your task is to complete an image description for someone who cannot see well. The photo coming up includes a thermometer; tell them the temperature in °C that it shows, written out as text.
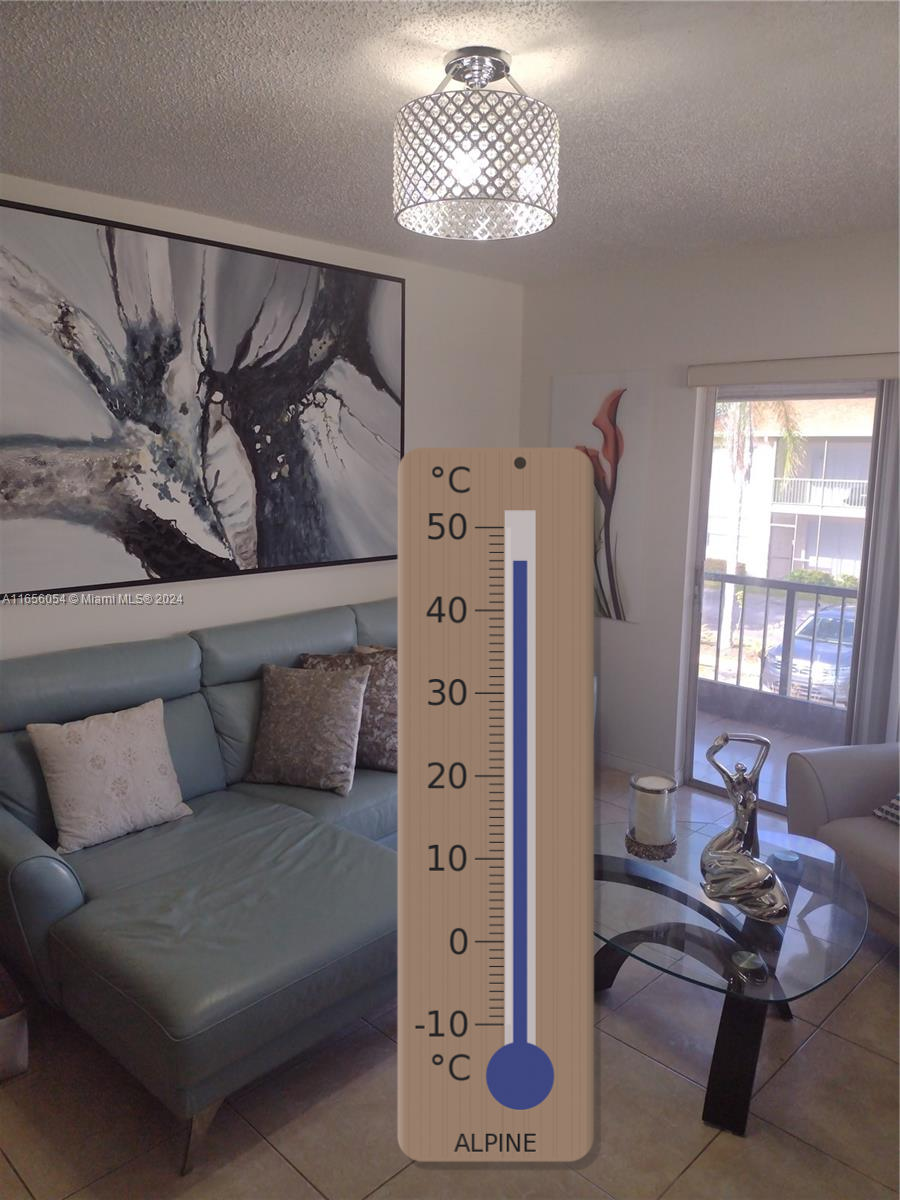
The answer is 46 °C
